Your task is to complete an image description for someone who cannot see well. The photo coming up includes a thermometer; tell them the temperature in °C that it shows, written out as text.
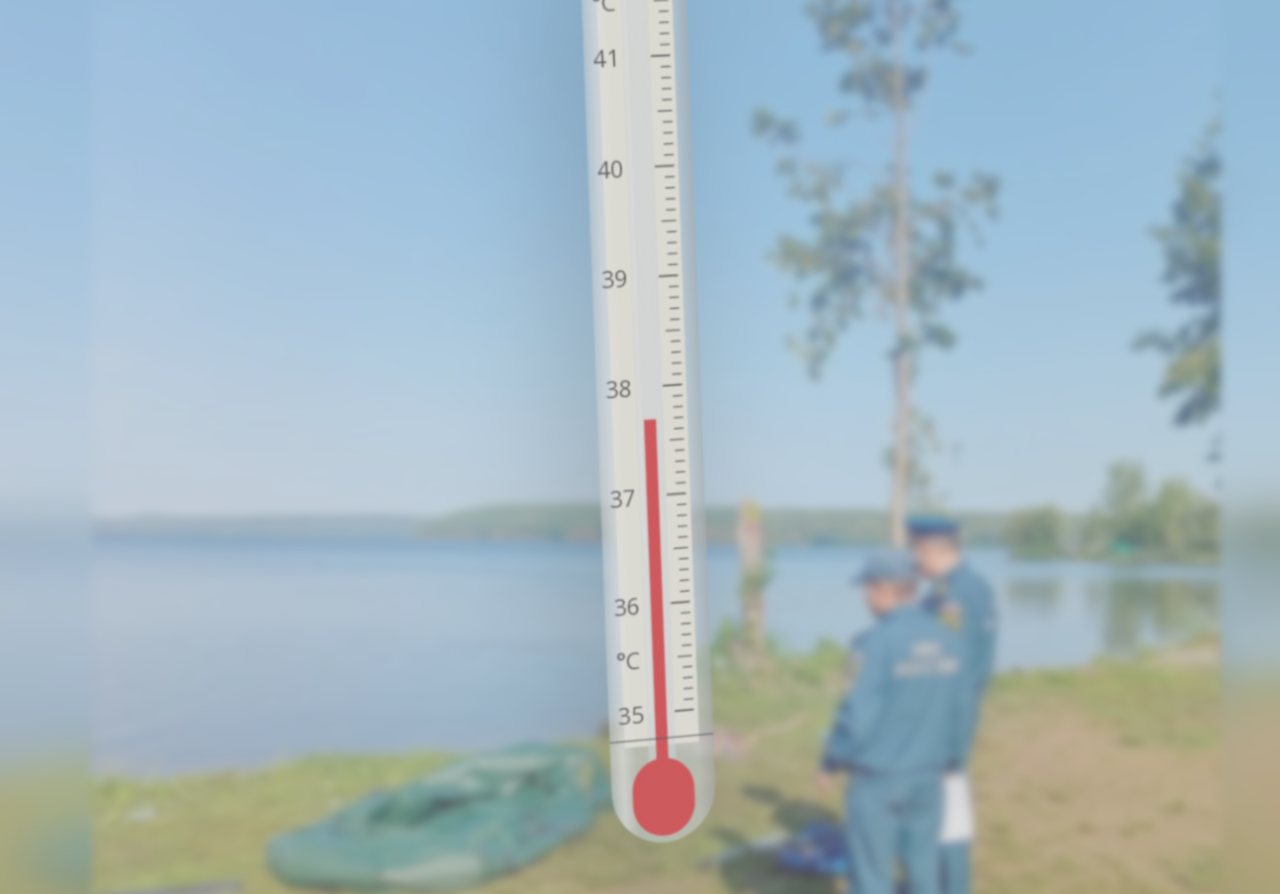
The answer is 37.7 °C
